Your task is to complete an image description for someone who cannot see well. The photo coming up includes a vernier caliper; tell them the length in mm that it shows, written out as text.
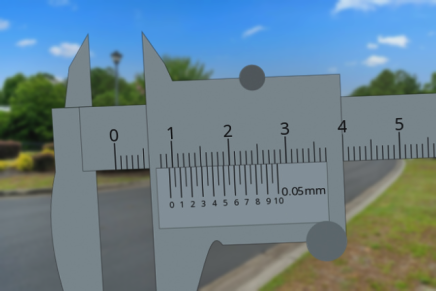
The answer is 9.4 mm
